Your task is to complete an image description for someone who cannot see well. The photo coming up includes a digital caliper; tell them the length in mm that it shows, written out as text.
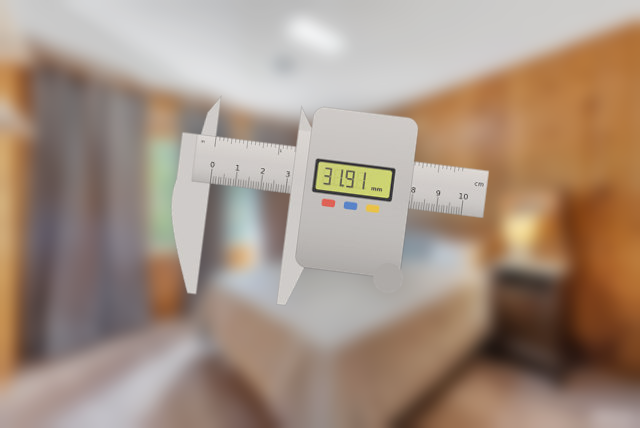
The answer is 31.91 mm
